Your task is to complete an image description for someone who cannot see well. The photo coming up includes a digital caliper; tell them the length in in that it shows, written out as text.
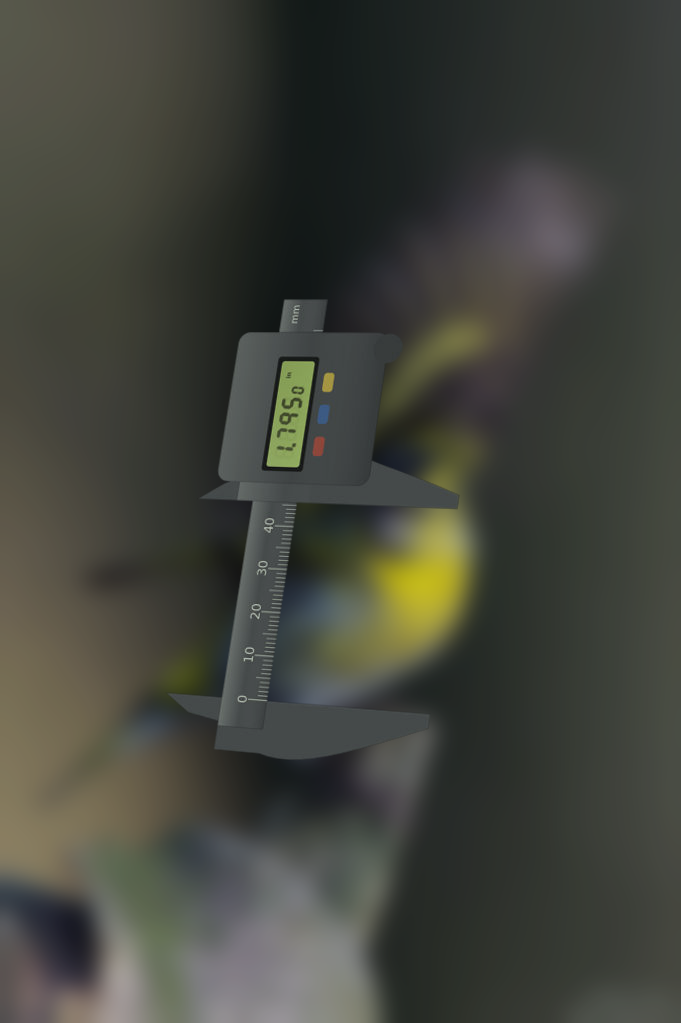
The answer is 1.7950 in
